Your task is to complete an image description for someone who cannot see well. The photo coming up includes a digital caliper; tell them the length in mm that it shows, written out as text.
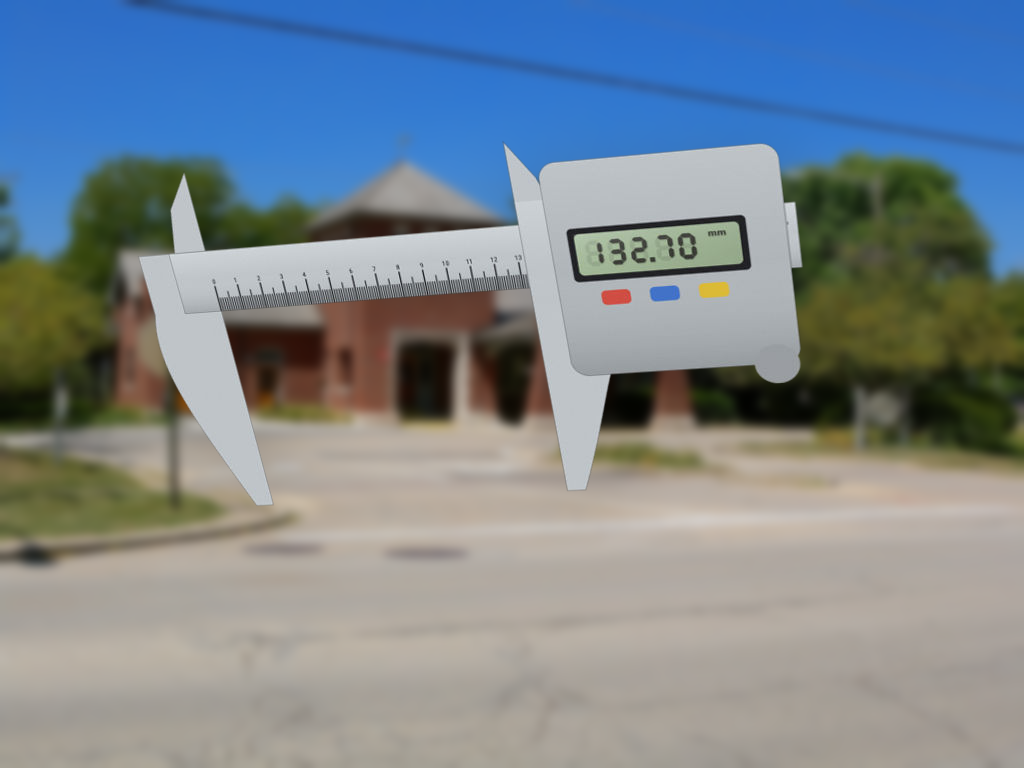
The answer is 132.70 mm
